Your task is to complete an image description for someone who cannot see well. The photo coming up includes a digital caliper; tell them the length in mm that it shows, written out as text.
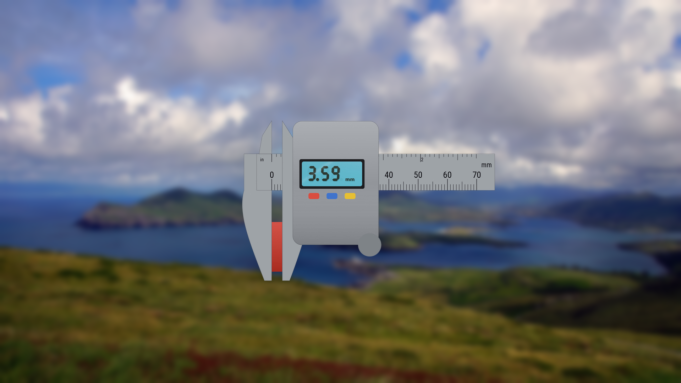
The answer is 3.59 mm
